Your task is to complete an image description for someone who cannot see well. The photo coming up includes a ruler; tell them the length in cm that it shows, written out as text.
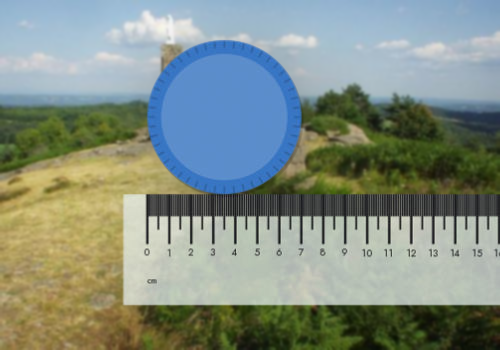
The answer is 7 cm
